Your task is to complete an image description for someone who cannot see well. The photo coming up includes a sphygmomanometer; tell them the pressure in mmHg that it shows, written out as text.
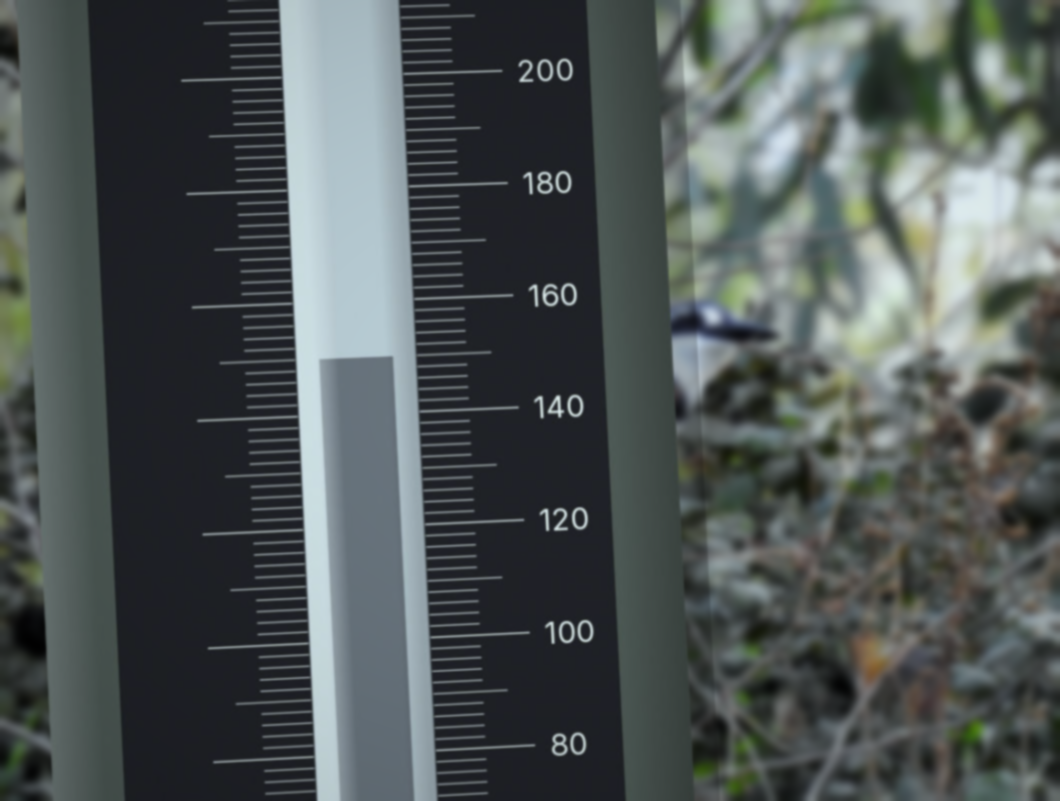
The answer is 150 mmHg
